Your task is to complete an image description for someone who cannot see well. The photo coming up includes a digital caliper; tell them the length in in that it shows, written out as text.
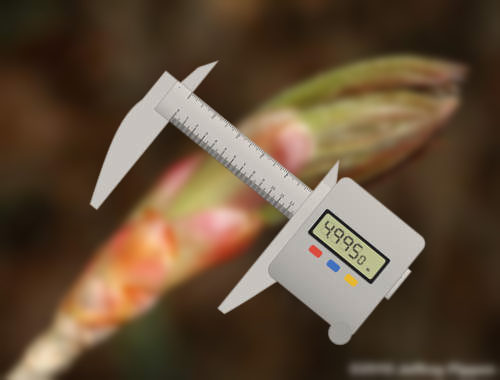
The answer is 4.9950 in
